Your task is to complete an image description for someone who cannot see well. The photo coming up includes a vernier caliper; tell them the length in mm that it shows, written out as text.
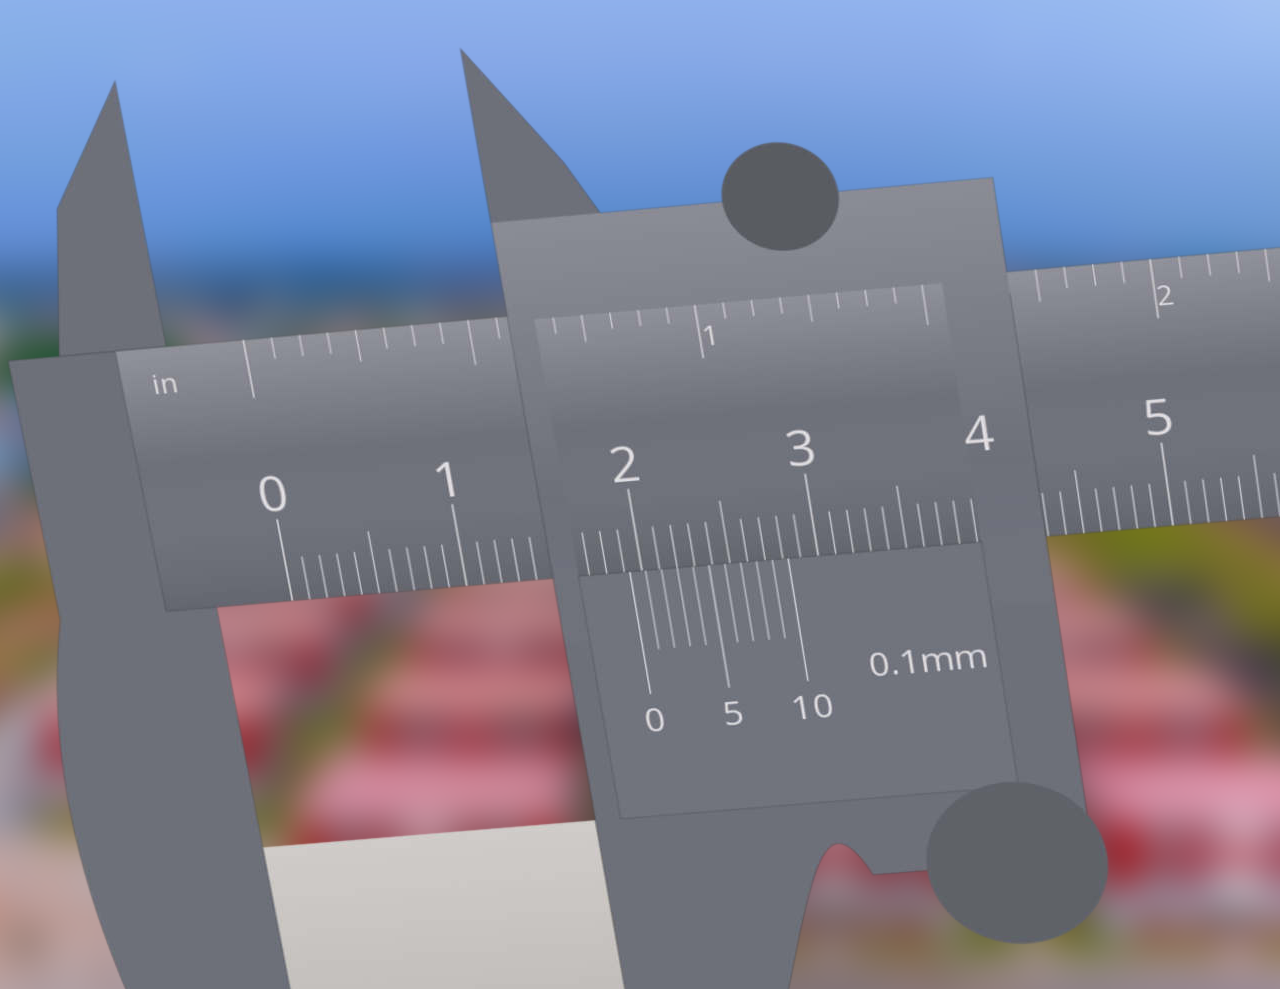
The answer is 19.3 mm
